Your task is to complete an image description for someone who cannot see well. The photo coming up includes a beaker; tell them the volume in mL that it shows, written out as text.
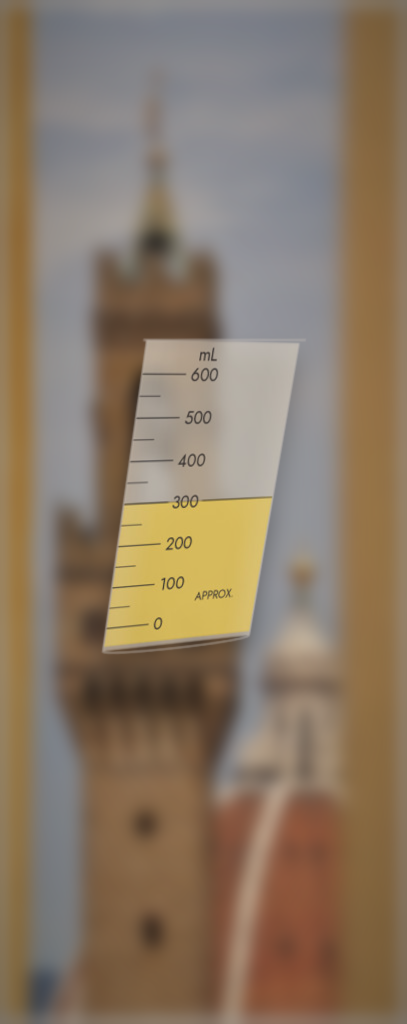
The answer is 300 mL
